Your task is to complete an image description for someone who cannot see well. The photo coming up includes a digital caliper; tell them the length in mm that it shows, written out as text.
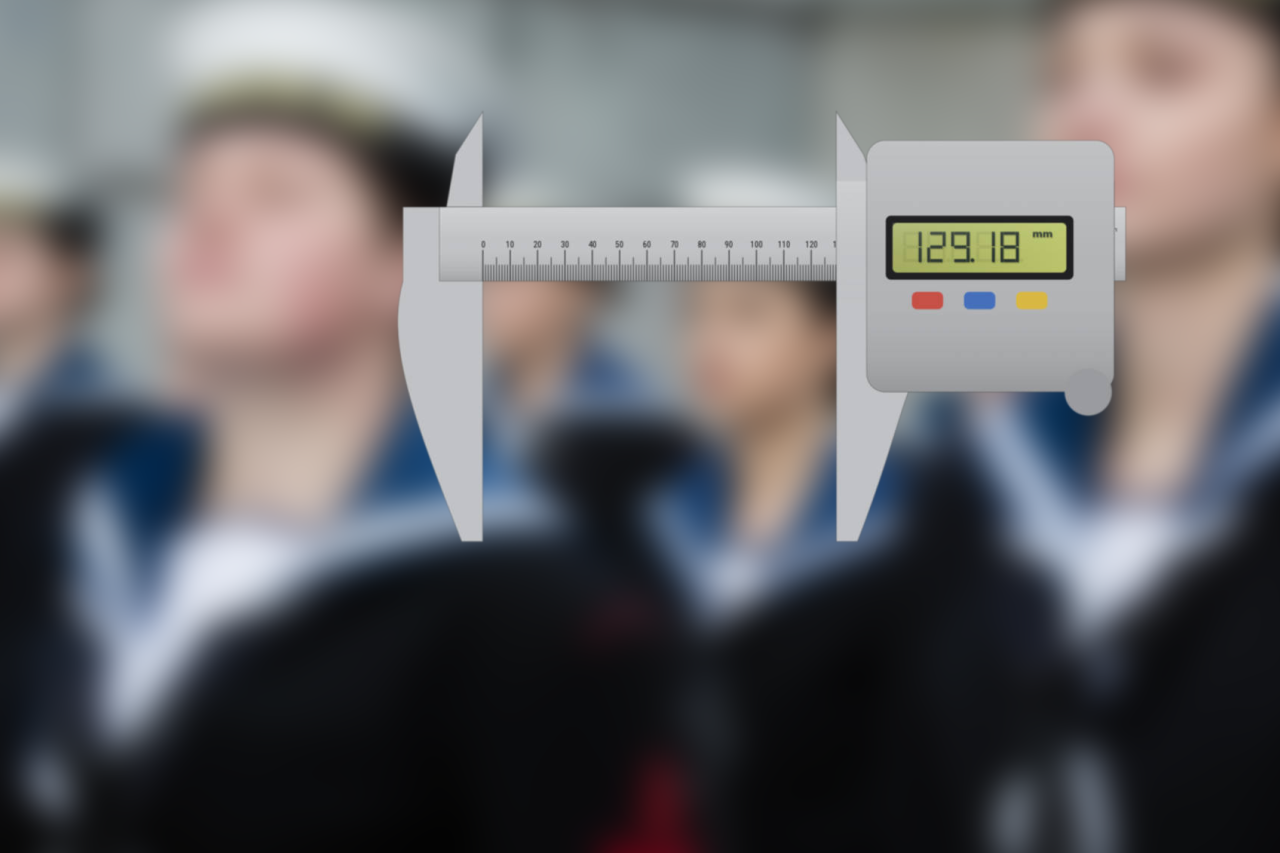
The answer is 129.18 mm
